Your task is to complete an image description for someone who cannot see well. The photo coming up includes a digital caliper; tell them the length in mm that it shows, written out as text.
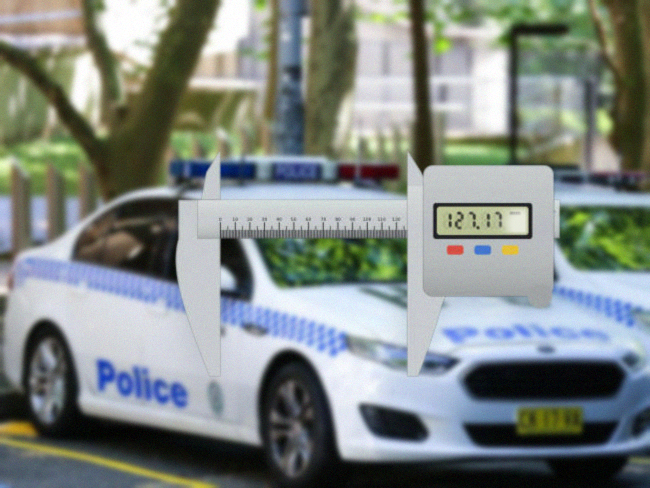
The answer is 127.17 mm
